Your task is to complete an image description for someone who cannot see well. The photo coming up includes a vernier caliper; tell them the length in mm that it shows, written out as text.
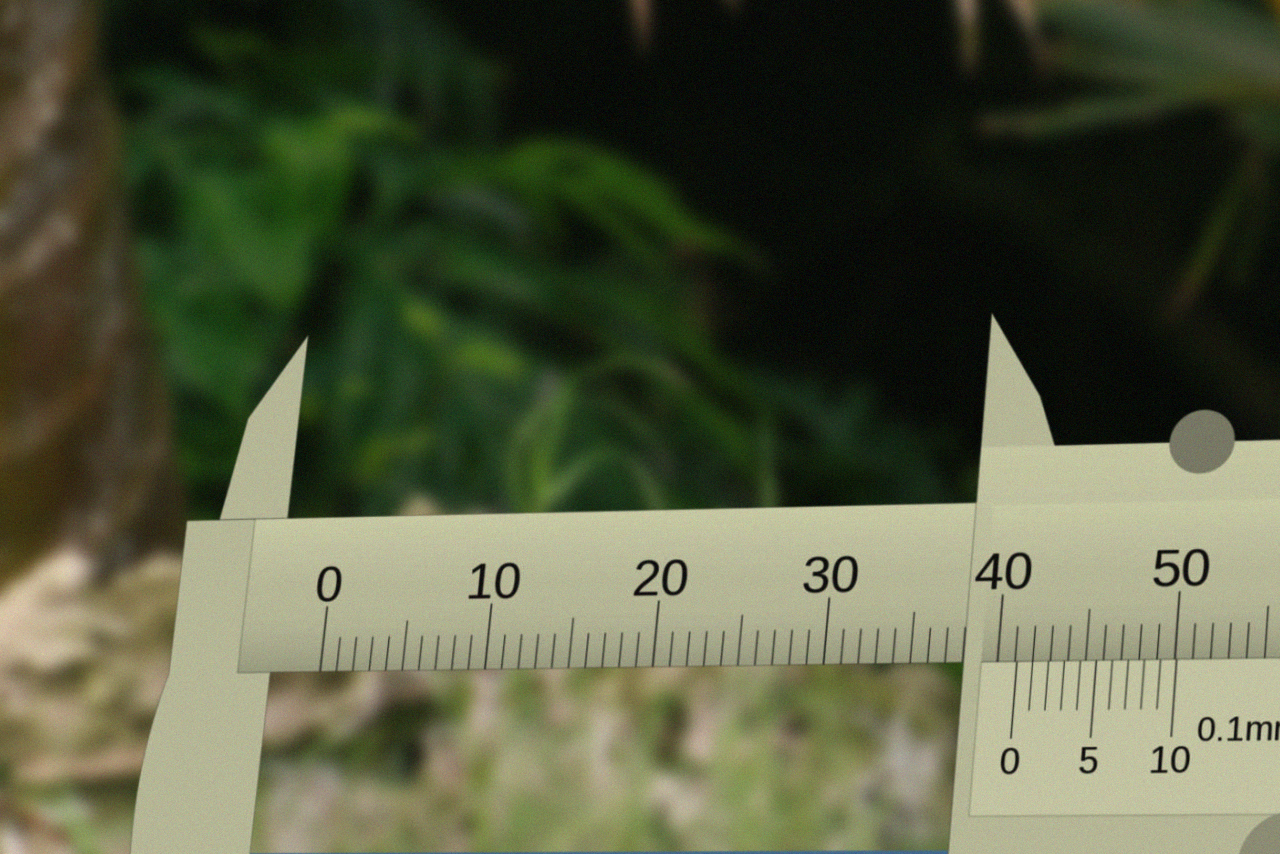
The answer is 41.1 mm
